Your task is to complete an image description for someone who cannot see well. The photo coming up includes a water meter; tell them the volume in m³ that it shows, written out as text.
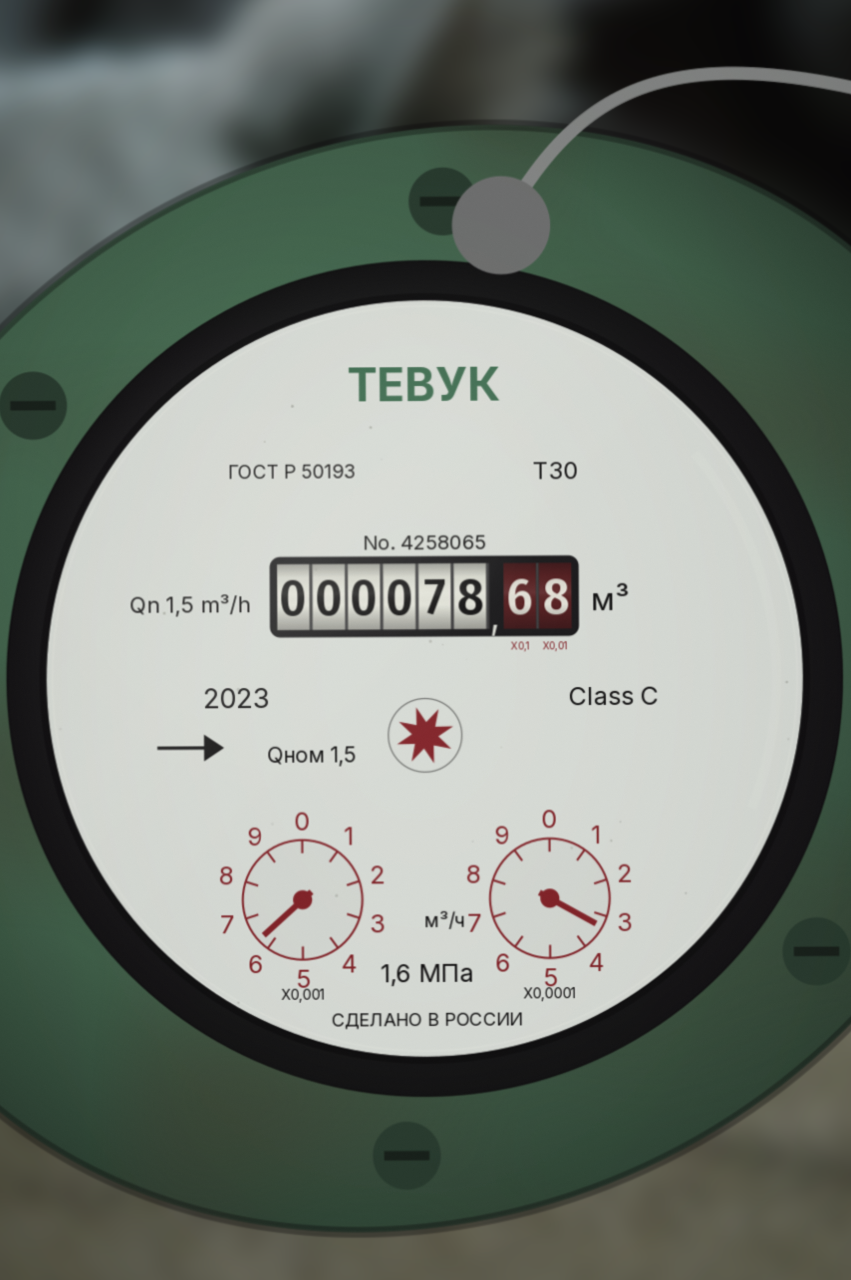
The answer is 78.6863 m³
